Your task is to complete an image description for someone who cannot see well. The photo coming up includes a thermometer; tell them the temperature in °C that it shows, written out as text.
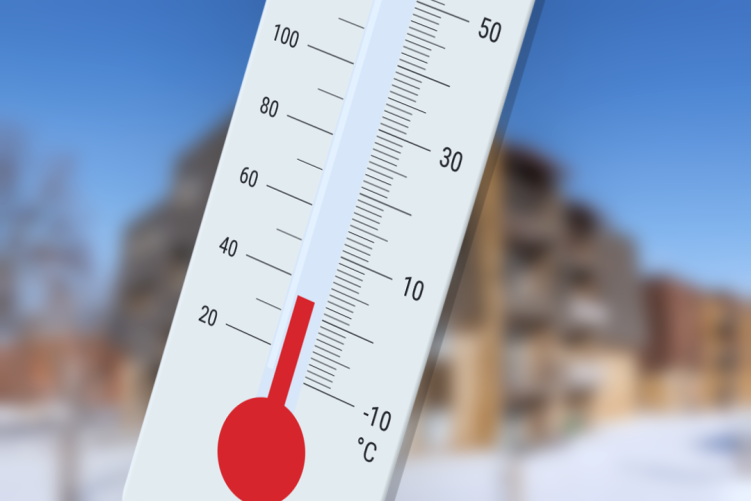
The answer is 2 °C
